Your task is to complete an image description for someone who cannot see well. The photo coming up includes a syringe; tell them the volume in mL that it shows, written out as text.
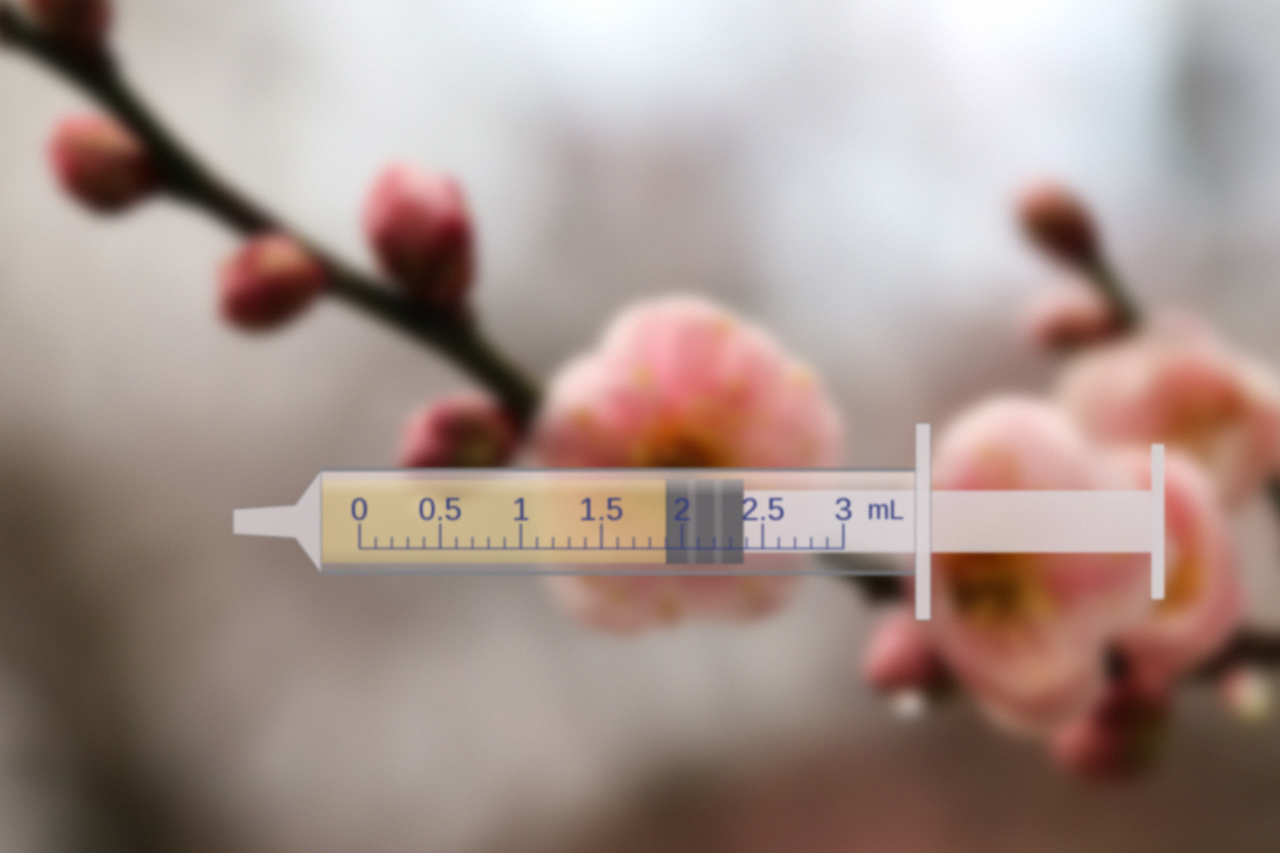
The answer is 1.9 mL
